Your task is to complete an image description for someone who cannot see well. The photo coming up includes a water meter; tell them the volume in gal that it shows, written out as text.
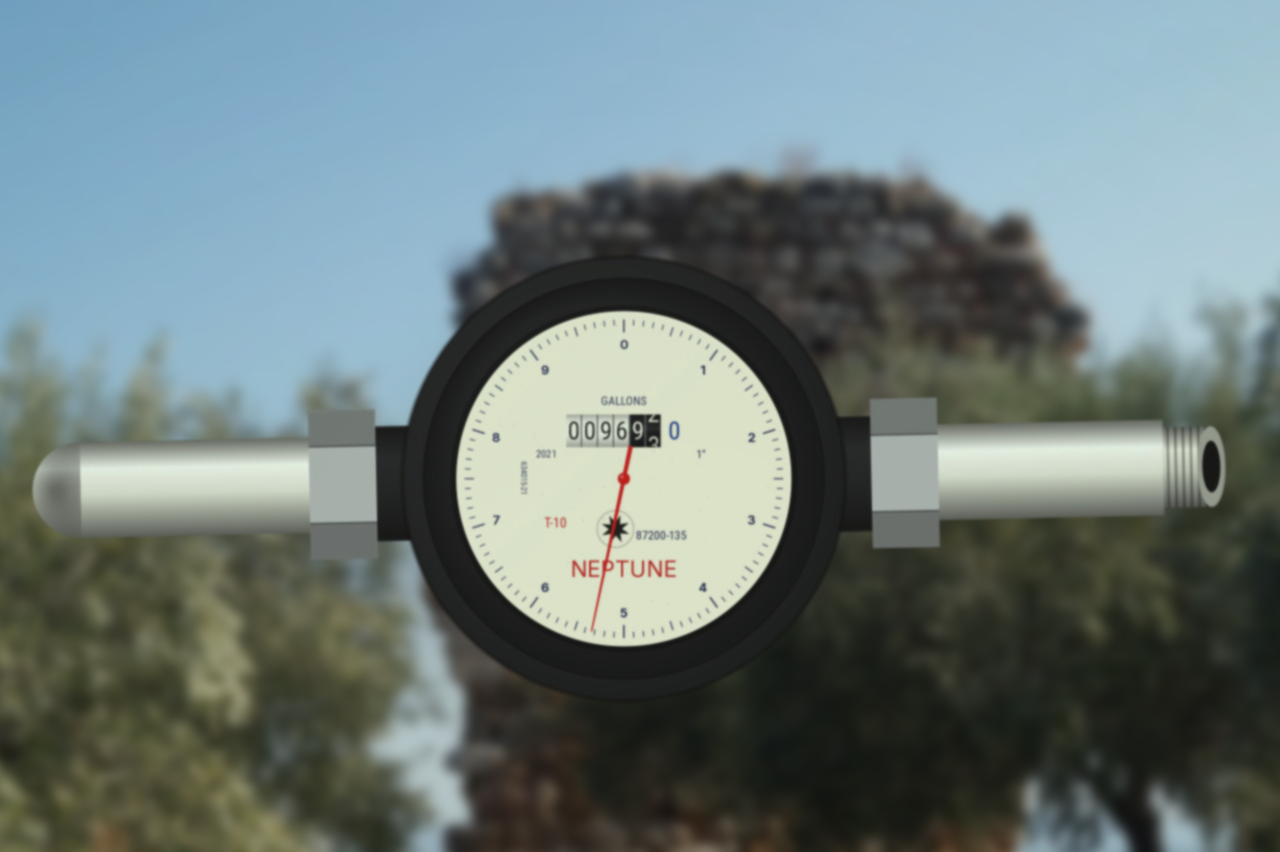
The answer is 96925.3 gal
